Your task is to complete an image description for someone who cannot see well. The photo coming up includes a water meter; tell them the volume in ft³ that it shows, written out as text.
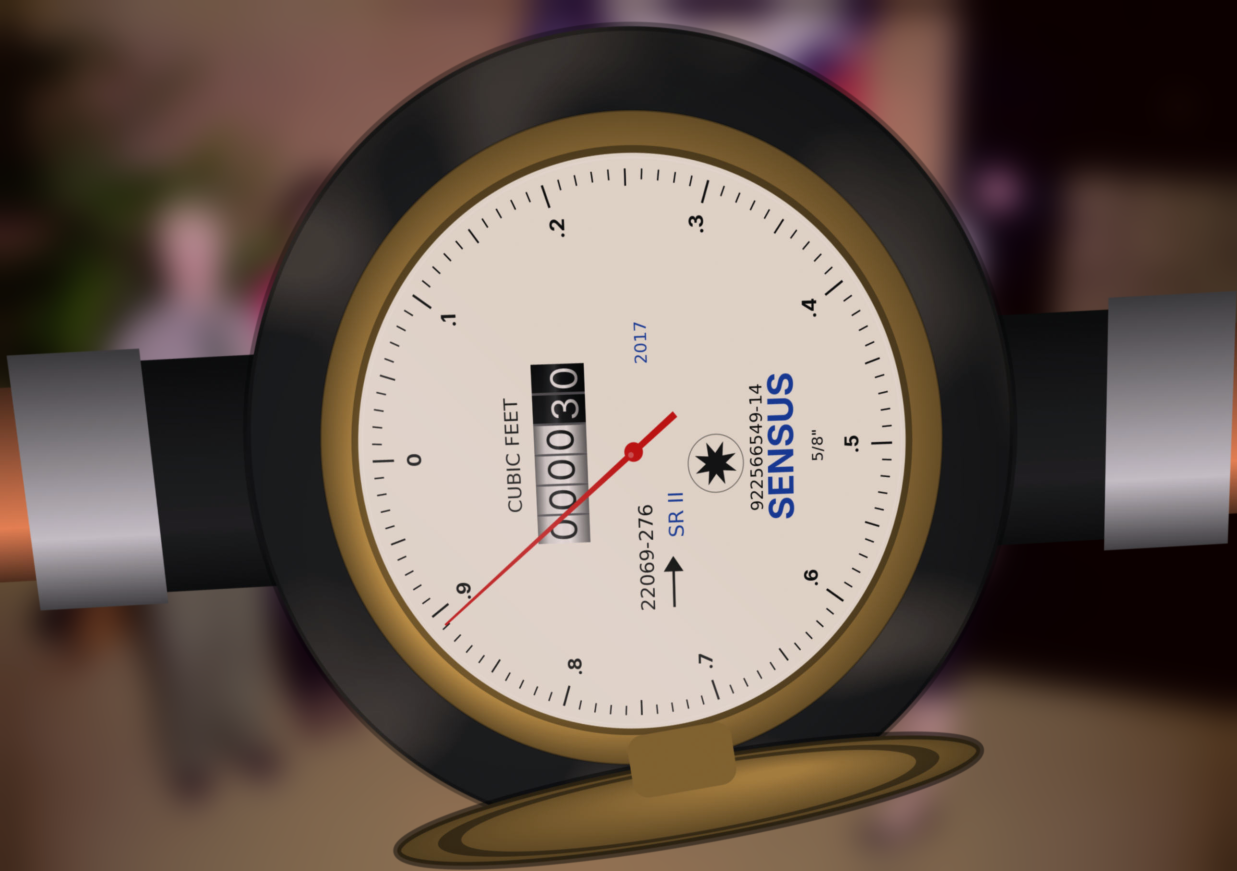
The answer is 29.89 ft³
